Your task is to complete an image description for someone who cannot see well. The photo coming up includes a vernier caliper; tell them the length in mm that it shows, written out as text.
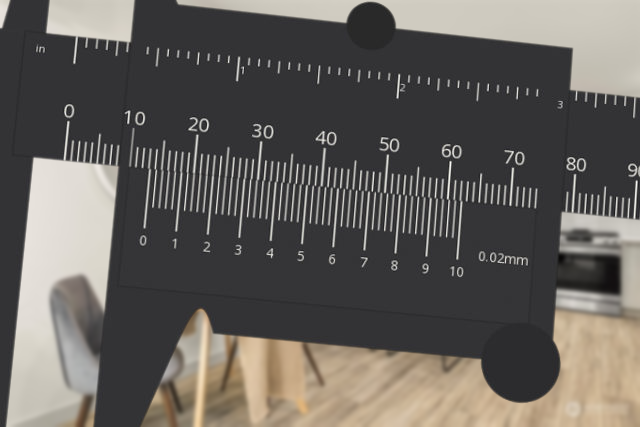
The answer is 13.2 mm
